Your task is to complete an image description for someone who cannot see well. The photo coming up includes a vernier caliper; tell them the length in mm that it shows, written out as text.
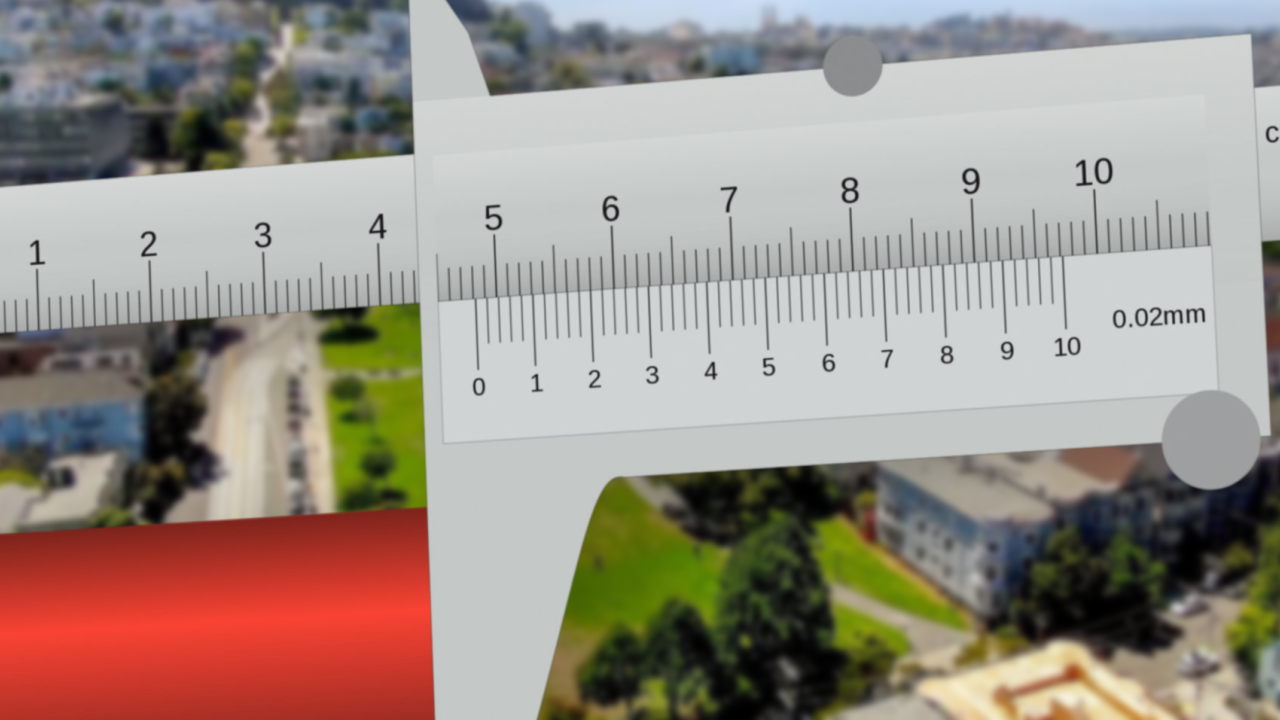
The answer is 48.2 mm
